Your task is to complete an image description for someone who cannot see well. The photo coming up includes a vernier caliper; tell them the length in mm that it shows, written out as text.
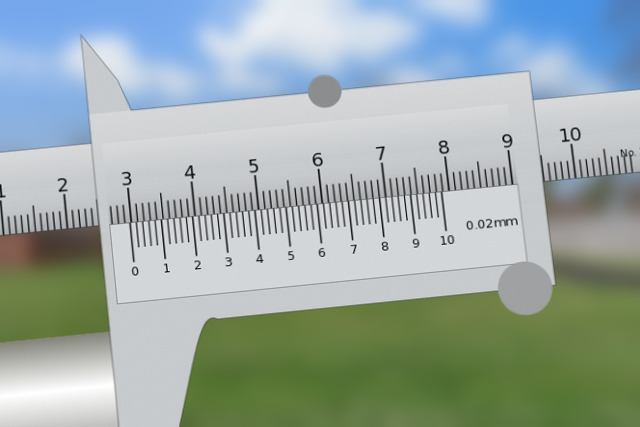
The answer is 29.8 mm
